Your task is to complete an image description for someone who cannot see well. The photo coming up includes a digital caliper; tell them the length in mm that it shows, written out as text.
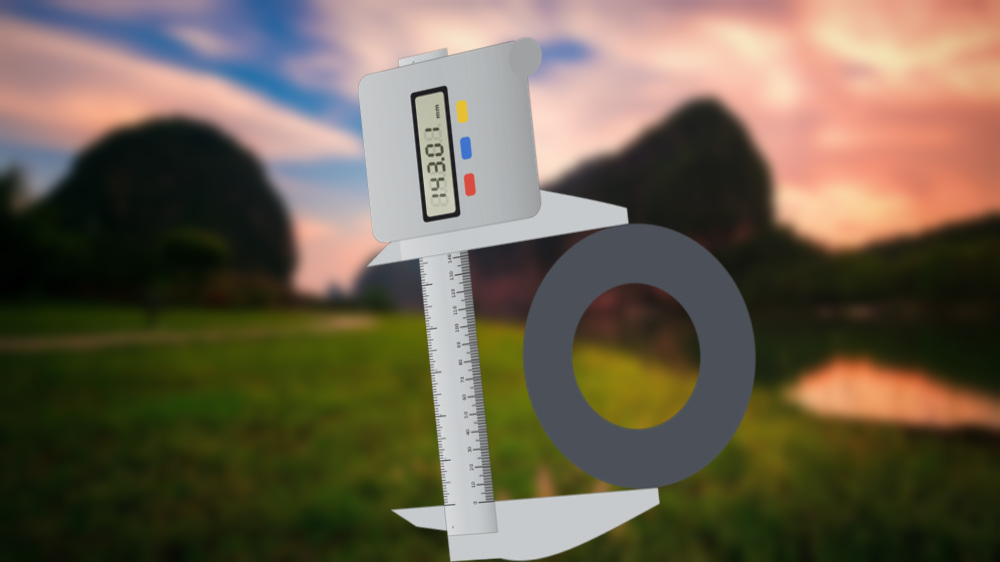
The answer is 143.01 mm
